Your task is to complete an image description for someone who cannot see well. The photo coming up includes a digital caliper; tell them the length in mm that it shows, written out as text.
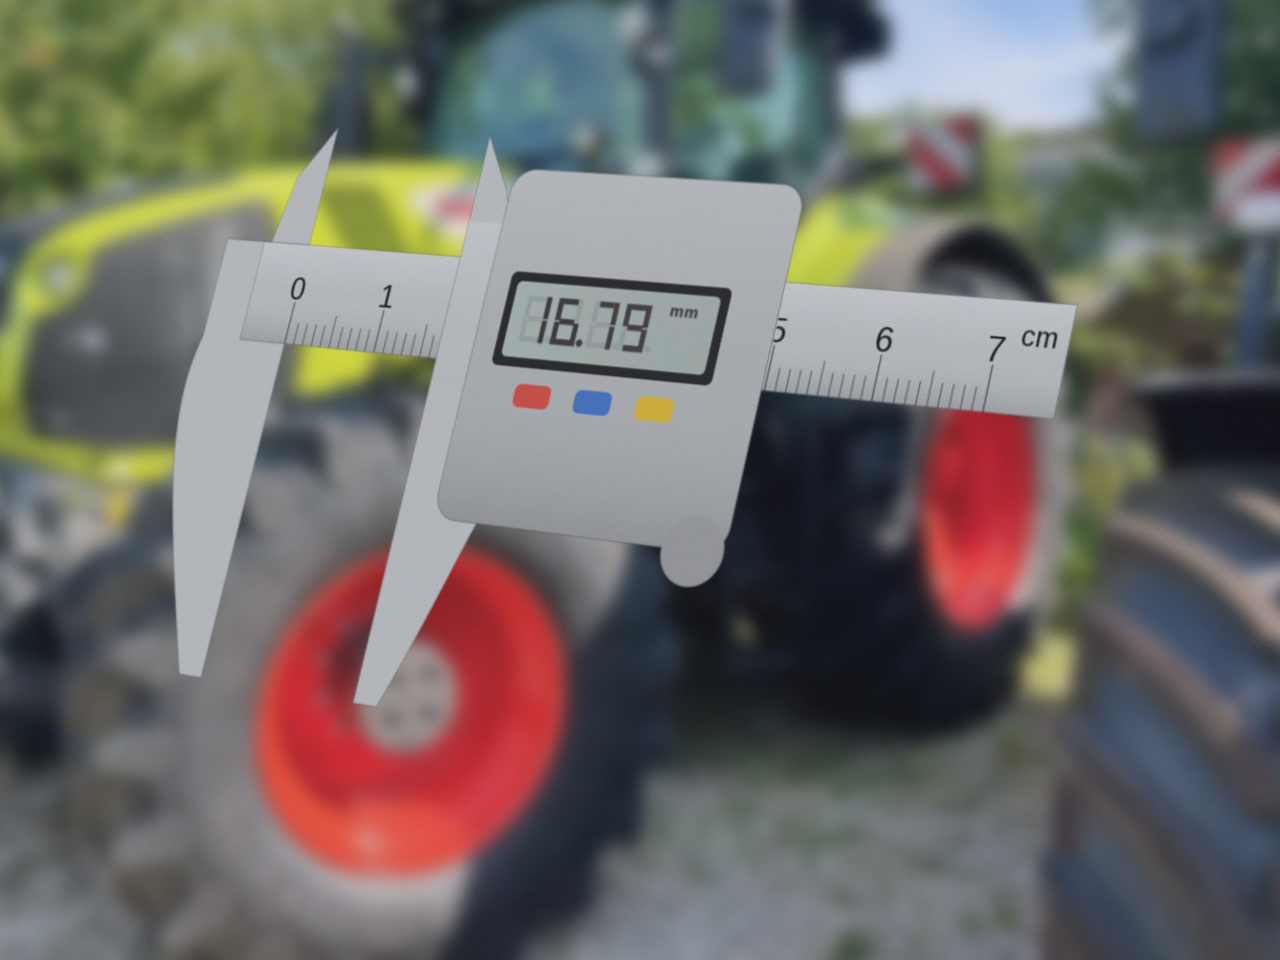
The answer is 16.79 mm
